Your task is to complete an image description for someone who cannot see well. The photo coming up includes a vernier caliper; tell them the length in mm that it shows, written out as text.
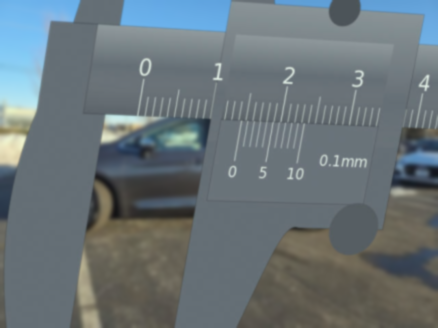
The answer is 14.4 mm
